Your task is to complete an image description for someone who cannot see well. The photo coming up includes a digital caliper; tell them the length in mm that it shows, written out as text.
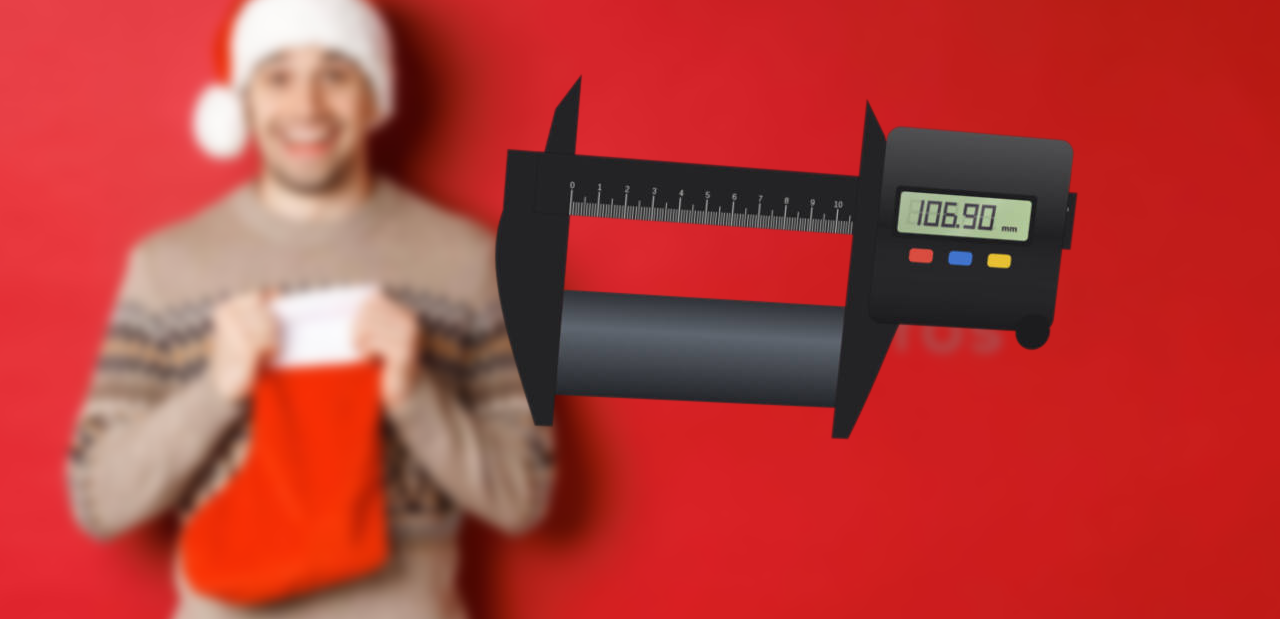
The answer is 106.90 mm
